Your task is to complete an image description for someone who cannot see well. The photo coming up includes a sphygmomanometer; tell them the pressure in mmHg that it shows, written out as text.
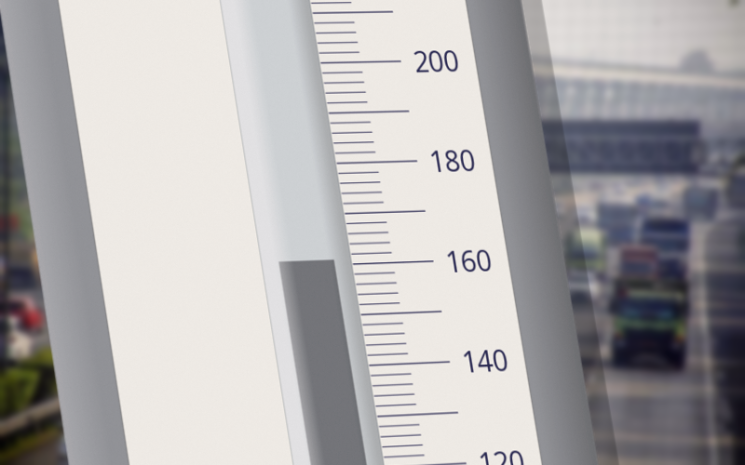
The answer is 161 mmHg
